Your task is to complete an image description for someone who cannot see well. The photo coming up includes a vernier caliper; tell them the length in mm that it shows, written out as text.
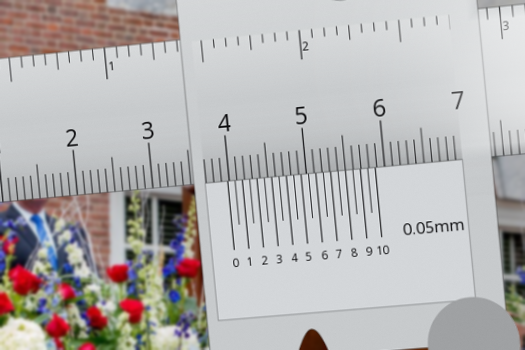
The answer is 39.8 mm
